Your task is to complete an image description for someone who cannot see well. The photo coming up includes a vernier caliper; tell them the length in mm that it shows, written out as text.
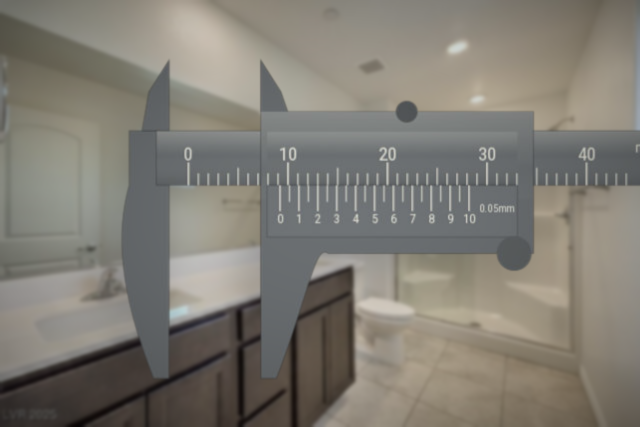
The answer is 9.2 mm
